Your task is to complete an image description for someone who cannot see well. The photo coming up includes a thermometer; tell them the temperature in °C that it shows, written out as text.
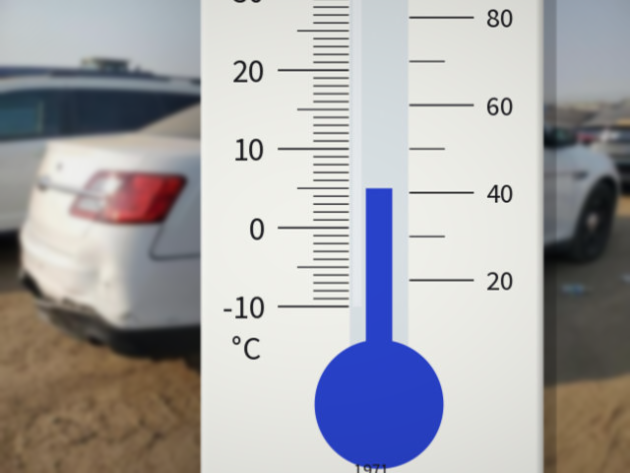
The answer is 5 °C
